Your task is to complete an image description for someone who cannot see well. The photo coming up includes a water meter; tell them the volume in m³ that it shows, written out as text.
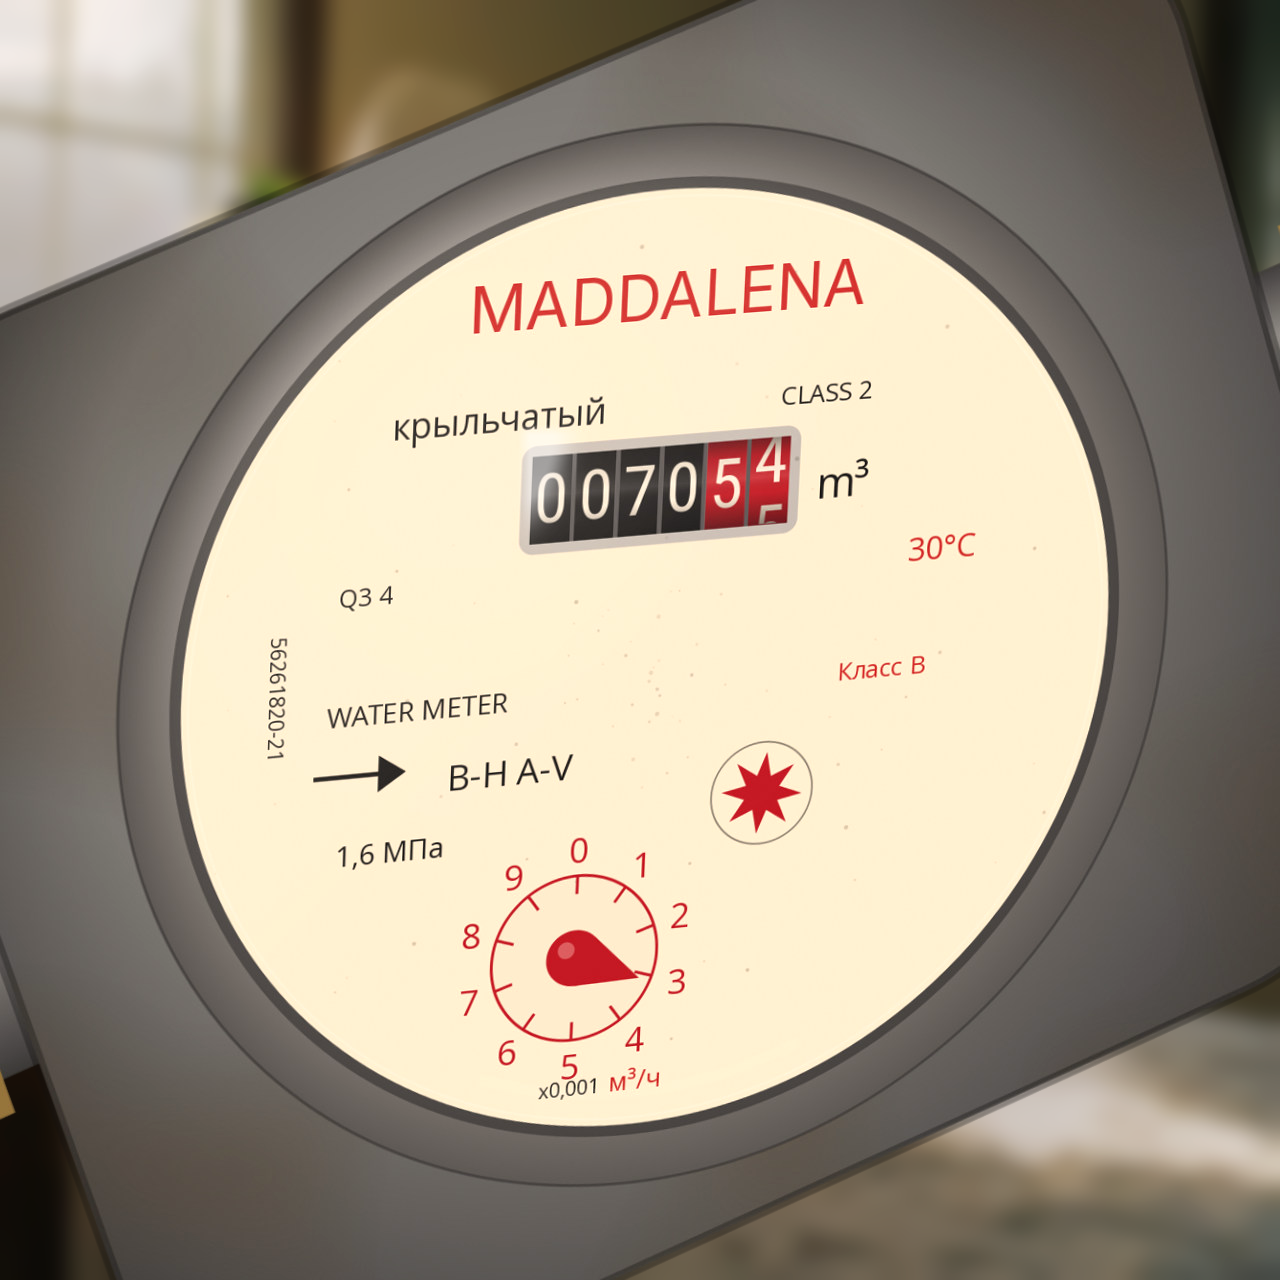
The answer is 70.543 m³
